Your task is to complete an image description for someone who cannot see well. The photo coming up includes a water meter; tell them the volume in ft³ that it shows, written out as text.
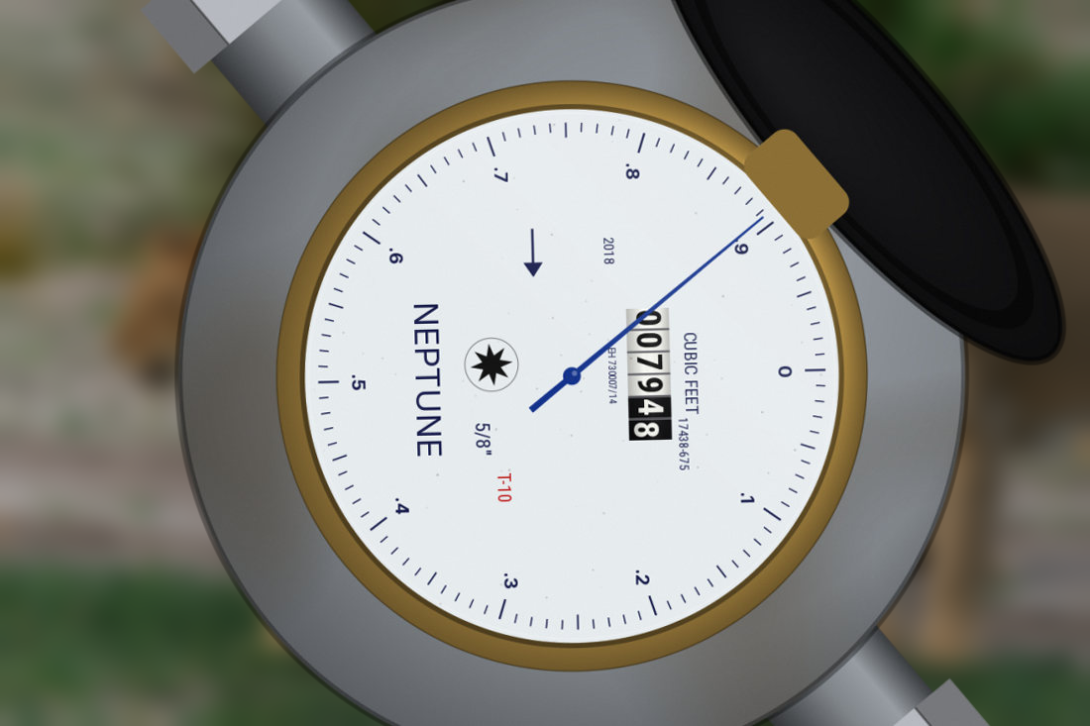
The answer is 7947.89 ft³
